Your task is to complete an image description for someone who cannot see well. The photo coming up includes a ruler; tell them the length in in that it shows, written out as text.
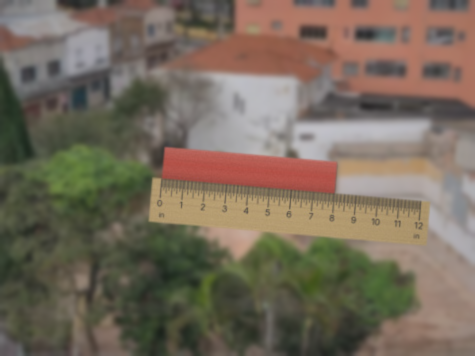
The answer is 8 in
